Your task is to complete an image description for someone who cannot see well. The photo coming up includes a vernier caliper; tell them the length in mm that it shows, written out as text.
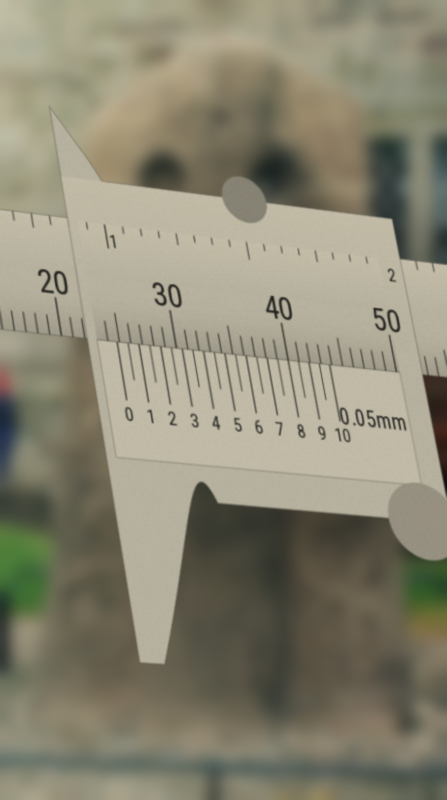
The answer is 24.8 mm
